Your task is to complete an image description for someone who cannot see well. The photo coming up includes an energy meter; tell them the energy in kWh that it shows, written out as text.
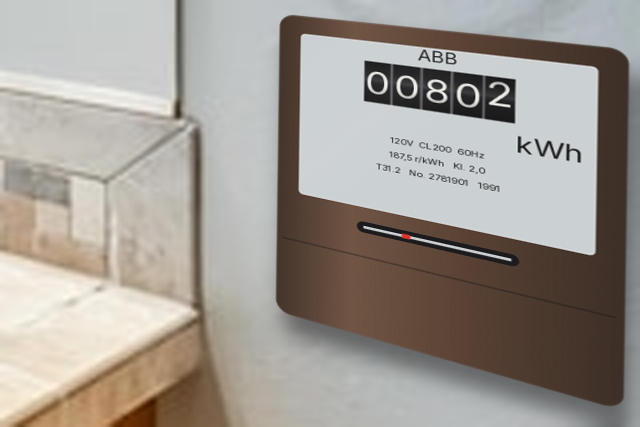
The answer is 802 kWh
